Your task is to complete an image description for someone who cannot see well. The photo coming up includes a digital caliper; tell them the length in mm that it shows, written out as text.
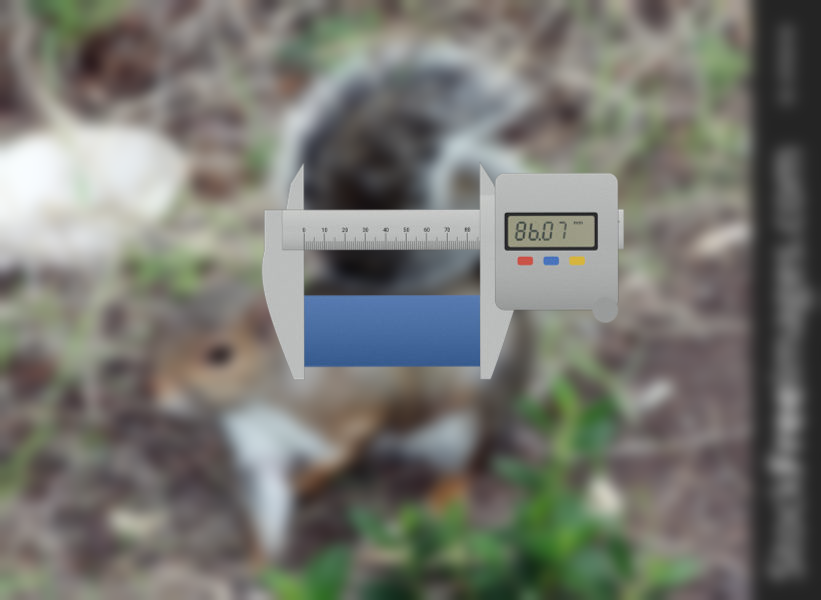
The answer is 86.07 mm
